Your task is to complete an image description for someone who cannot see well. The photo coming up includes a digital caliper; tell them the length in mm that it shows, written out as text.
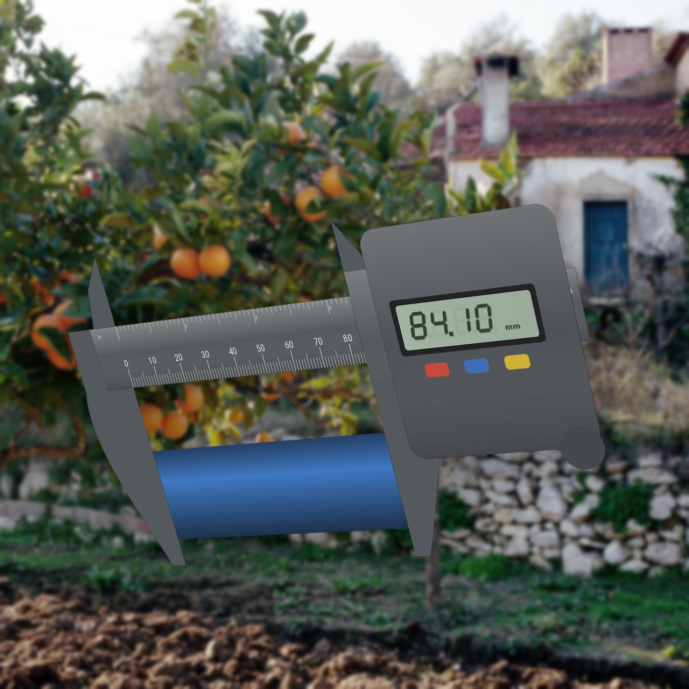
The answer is 84.10 mm
